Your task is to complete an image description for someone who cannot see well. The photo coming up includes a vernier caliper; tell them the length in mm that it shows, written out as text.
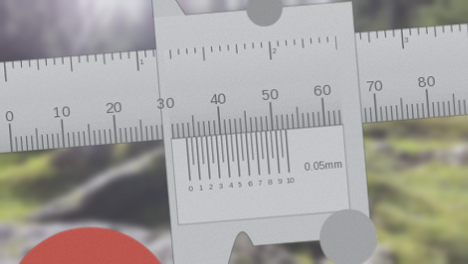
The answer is 33.5 mm
